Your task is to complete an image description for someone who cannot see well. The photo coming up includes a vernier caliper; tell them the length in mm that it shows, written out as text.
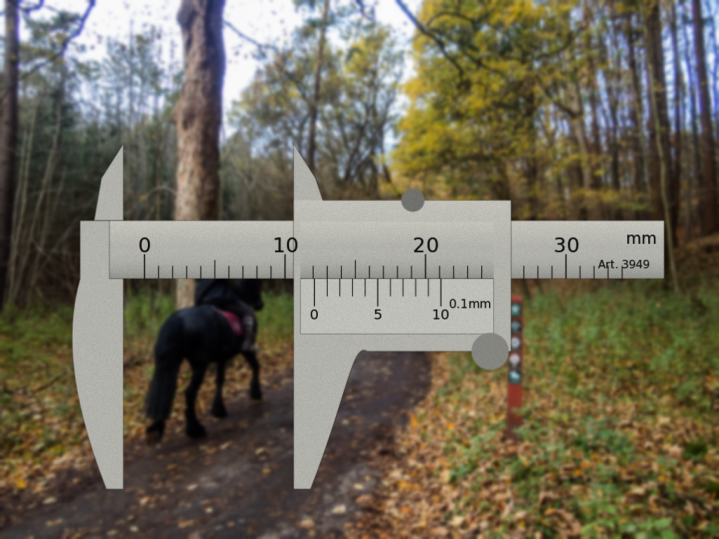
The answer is 12.1 mm
